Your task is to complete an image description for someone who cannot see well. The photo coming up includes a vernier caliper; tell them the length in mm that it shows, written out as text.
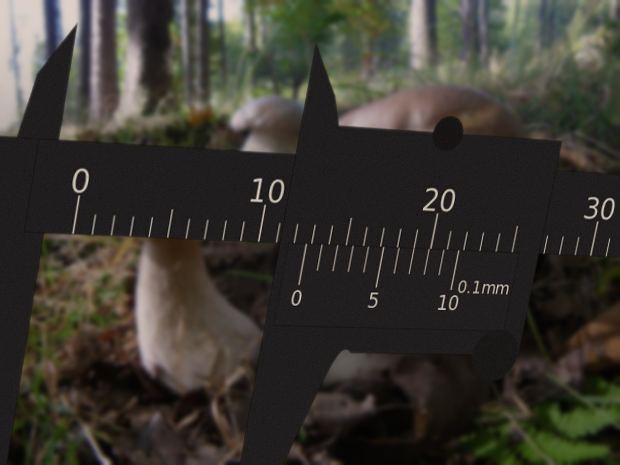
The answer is 12.7 mm
